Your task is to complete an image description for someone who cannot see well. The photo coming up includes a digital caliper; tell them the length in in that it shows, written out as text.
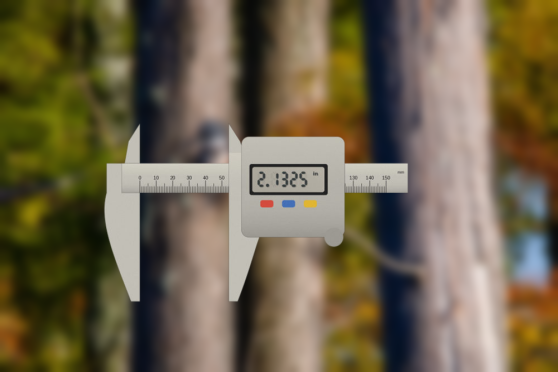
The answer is 2.1325 in
